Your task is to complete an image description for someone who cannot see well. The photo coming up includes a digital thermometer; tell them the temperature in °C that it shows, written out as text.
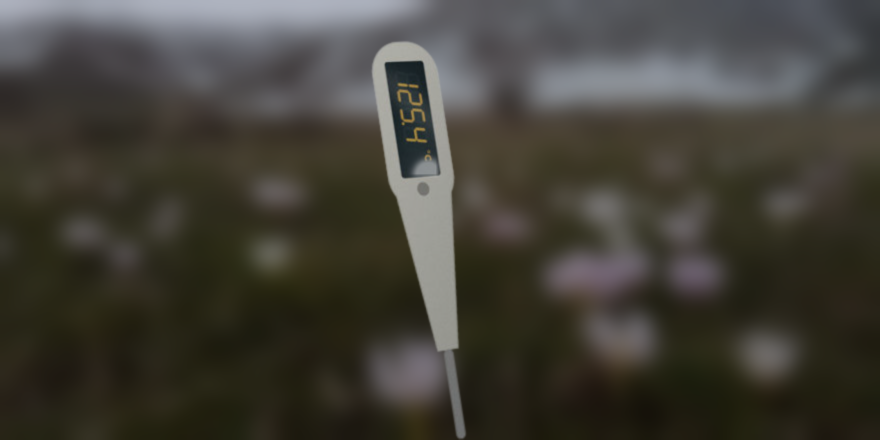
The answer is 125.4 °C
